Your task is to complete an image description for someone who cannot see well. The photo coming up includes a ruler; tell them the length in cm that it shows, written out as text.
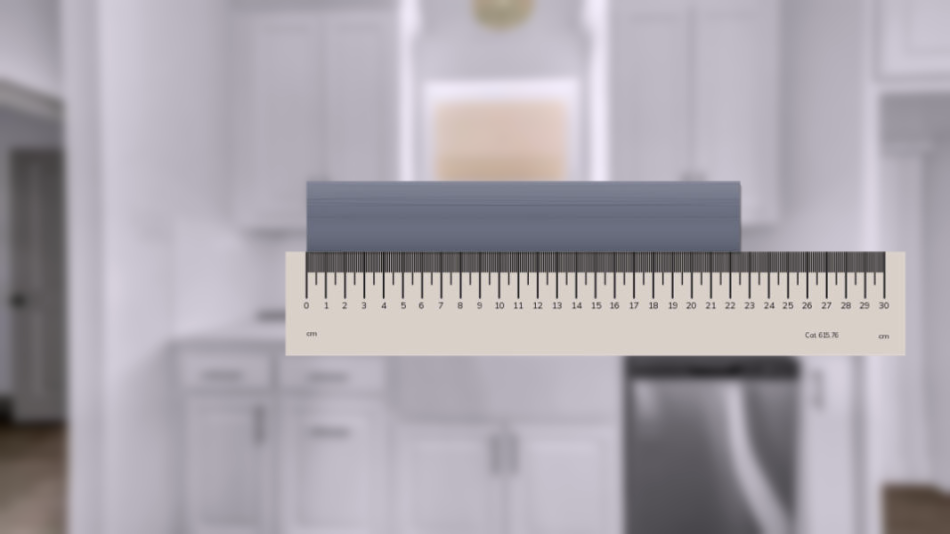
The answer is 22.5 cm
